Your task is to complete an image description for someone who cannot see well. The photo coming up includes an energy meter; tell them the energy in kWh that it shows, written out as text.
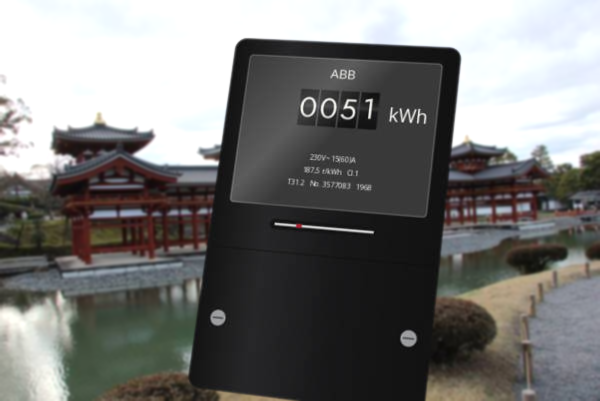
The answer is 51 kWh
